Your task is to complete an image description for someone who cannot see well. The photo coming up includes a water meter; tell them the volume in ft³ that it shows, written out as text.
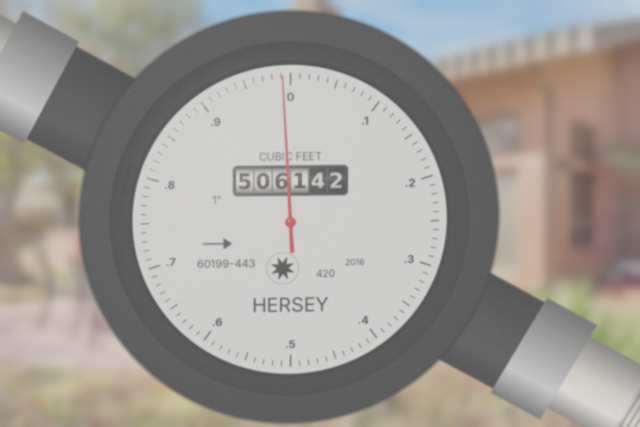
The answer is 506141.99 ft³
